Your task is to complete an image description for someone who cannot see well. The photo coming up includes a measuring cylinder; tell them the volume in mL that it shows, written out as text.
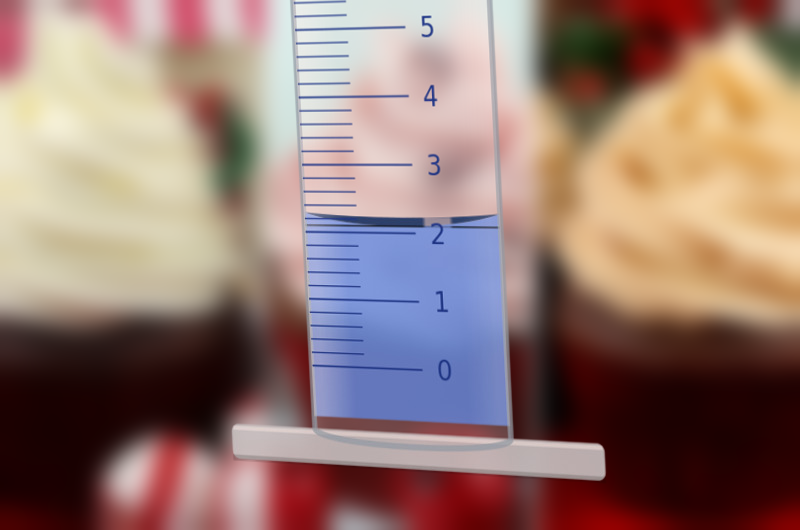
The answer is 2.1 mL
